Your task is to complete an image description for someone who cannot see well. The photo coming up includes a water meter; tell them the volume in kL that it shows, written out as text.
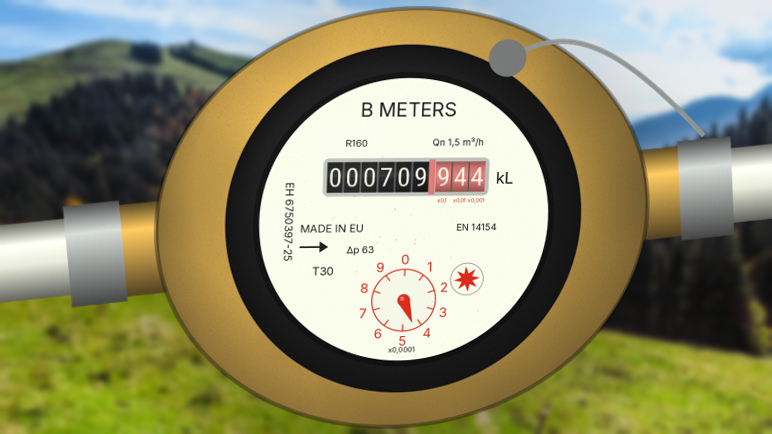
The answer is 709.9444 kL
